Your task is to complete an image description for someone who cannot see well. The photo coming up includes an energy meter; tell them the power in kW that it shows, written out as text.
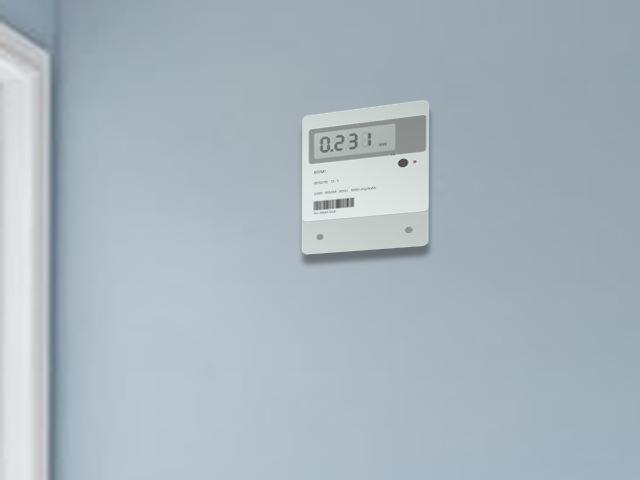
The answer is 0.231 kW
